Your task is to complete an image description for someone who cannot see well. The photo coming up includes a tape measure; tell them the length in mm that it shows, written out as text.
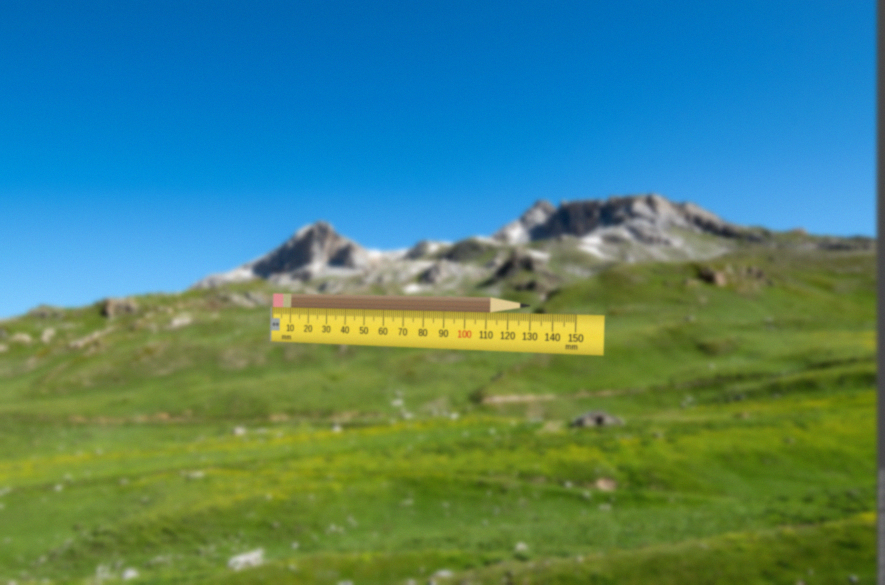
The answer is 130 mm
